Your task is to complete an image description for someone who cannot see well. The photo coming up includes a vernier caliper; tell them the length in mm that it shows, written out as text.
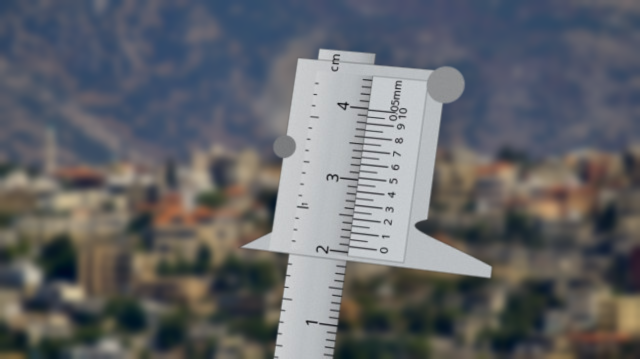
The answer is 20.8 mm
